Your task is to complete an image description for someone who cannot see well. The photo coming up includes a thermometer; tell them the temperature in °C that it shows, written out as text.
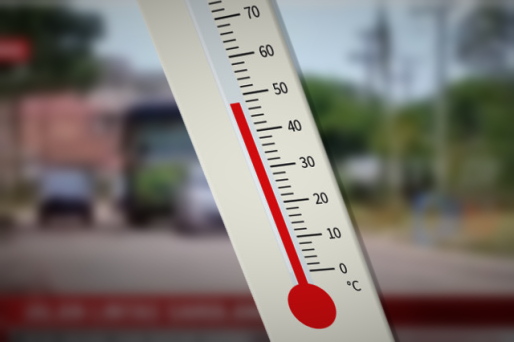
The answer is 48 °C
